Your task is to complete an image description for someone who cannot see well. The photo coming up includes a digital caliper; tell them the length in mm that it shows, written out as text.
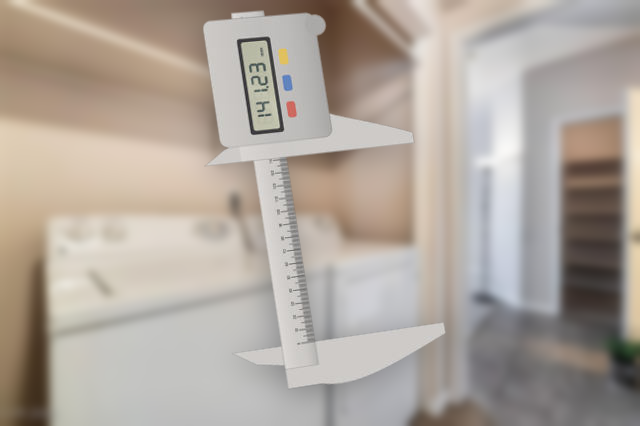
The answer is 141.23 mm
